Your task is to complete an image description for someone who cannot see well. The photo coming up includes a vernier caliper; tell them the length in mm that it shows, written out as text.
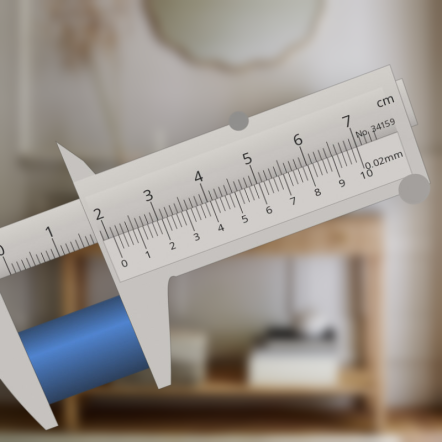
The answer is 21.0 mm
